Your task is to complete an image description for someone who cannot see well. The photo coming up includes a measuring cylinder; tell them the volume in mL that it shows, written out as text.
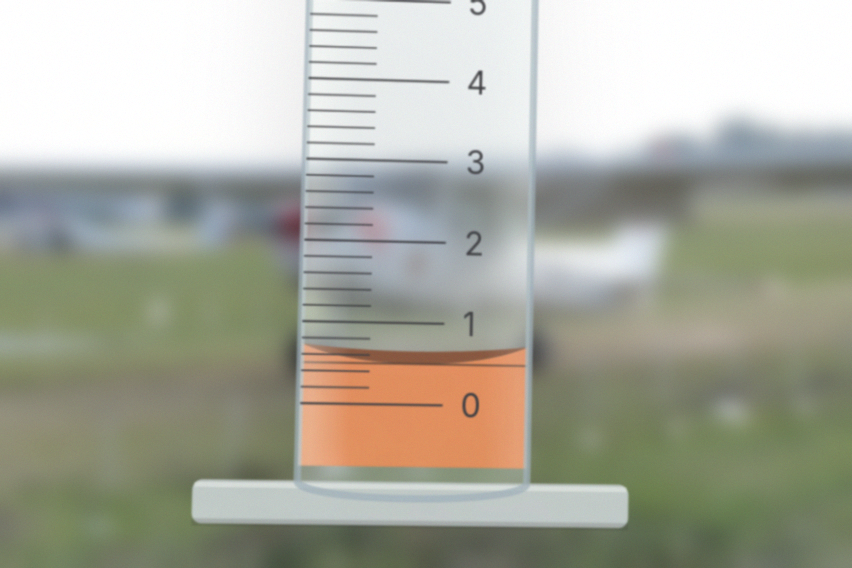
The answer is 0.5 mL
